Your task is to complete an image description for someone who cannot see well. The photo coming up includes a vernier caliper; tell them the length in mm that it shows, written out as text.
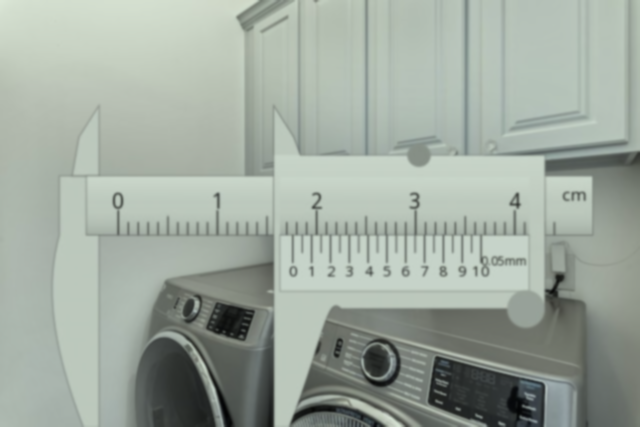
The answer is 17.6 mm
